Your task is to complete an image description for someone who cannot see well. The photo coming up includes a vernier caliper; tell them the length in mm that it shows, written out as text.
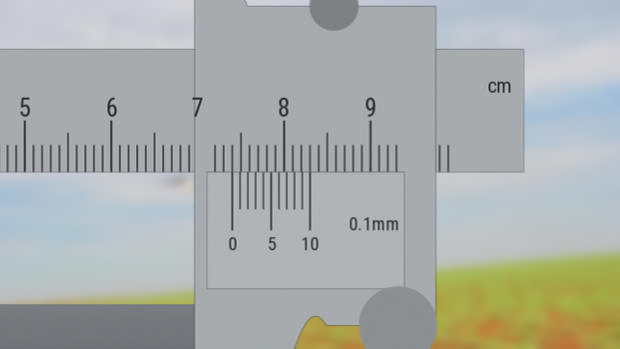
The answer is 74.0 mm
